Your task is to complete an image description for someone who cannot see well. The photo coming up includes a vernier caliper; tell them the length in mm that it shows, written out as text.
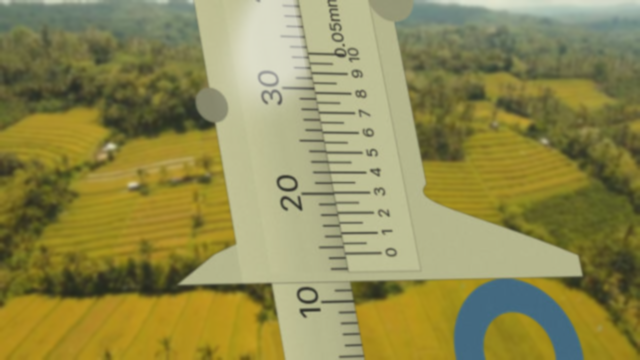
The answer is 14.4 mm
